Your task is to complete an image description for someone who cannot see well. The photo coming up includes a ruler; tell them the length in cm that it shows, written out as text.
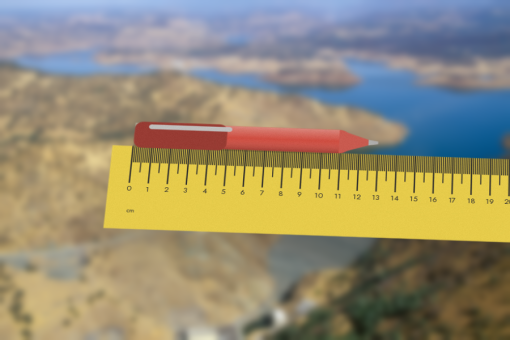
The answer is 13 cm
